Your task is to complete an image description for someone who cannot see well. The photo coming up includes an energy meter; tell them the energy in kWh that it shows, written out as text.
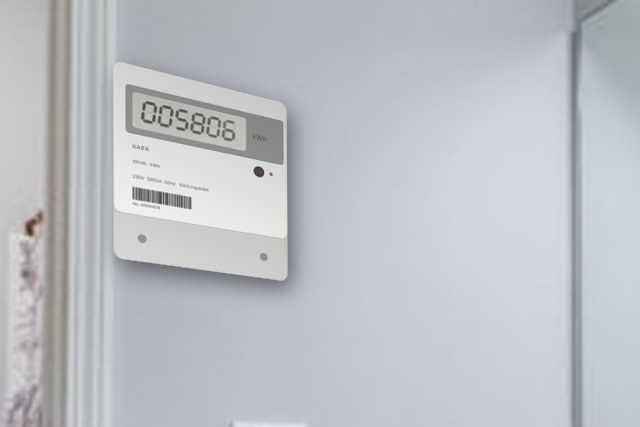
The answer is 5806 kWh
